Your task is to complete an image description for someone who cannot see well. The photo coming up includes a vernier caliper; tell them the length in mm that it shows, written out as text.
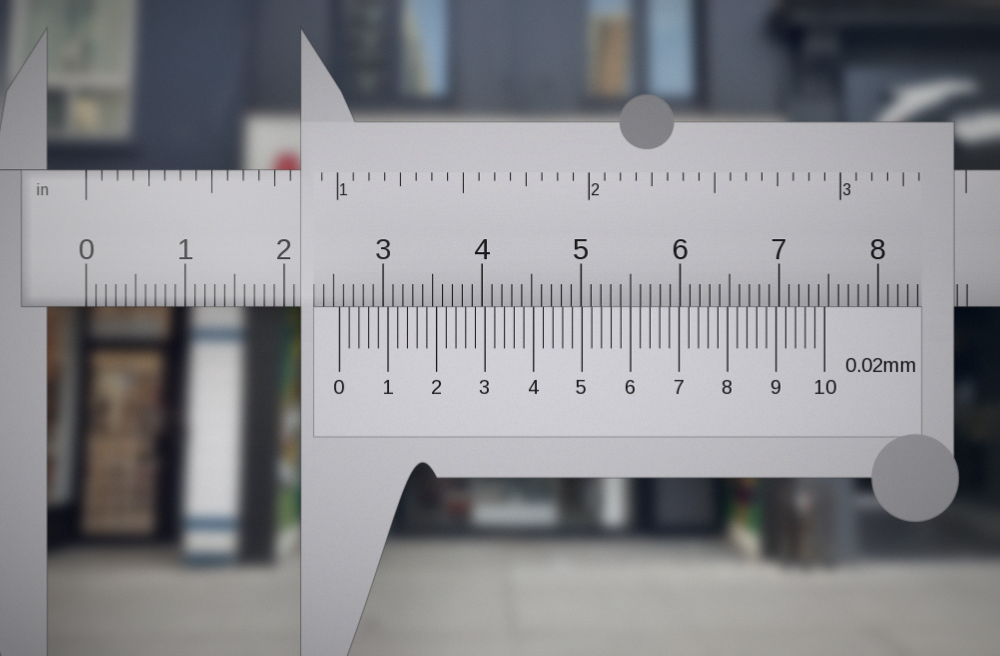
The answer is 25.6 mm
